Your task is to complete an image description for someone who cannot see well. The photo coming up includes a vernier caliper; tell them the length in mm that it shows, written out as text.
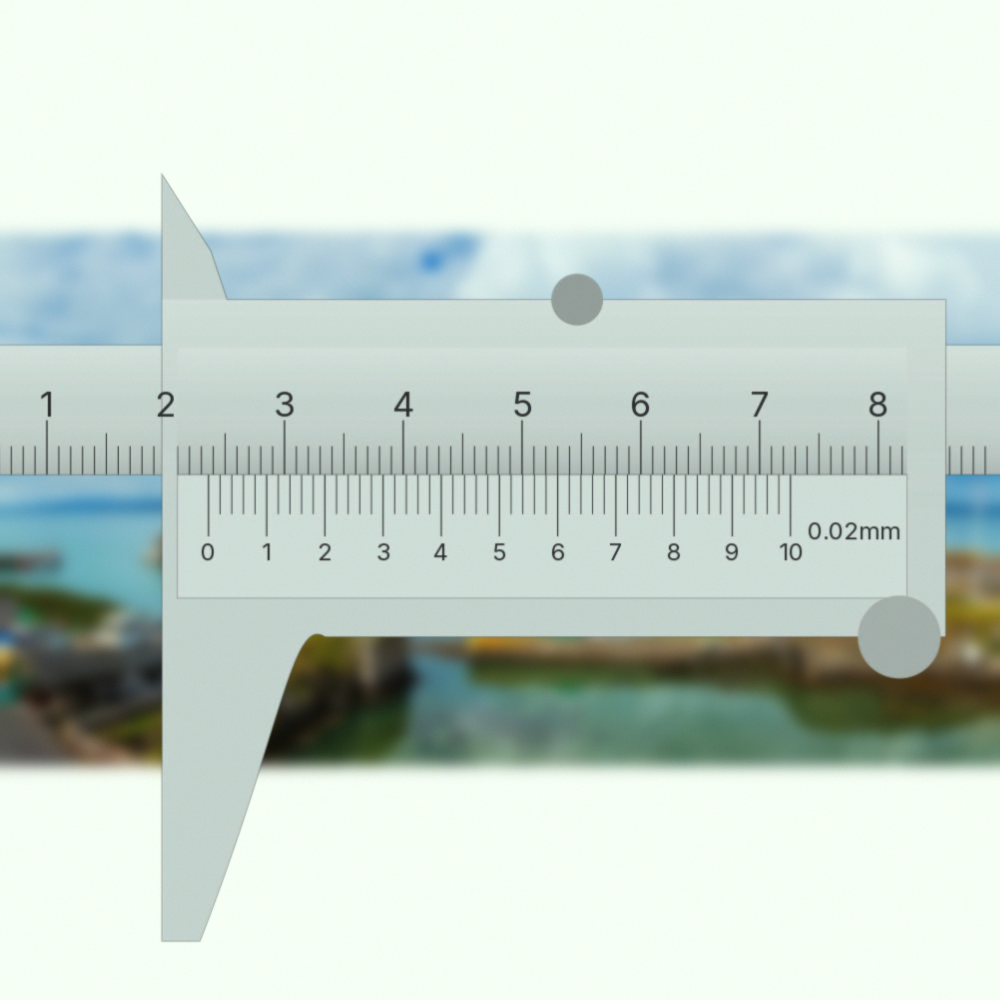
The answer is 23.6 mm
